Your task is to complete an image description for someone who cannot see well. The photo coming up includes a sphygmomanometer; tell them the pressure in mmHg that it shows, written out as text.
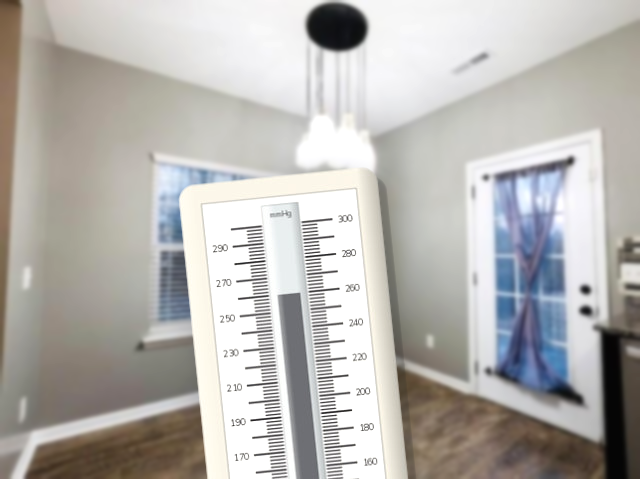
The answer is 260 mmHg
